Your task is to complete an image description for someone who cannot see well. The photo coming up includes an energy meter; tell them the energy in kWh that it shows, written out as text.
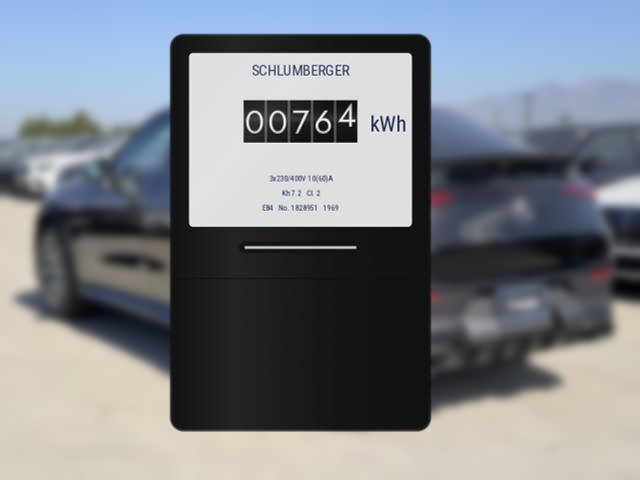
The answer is 764 kWh
